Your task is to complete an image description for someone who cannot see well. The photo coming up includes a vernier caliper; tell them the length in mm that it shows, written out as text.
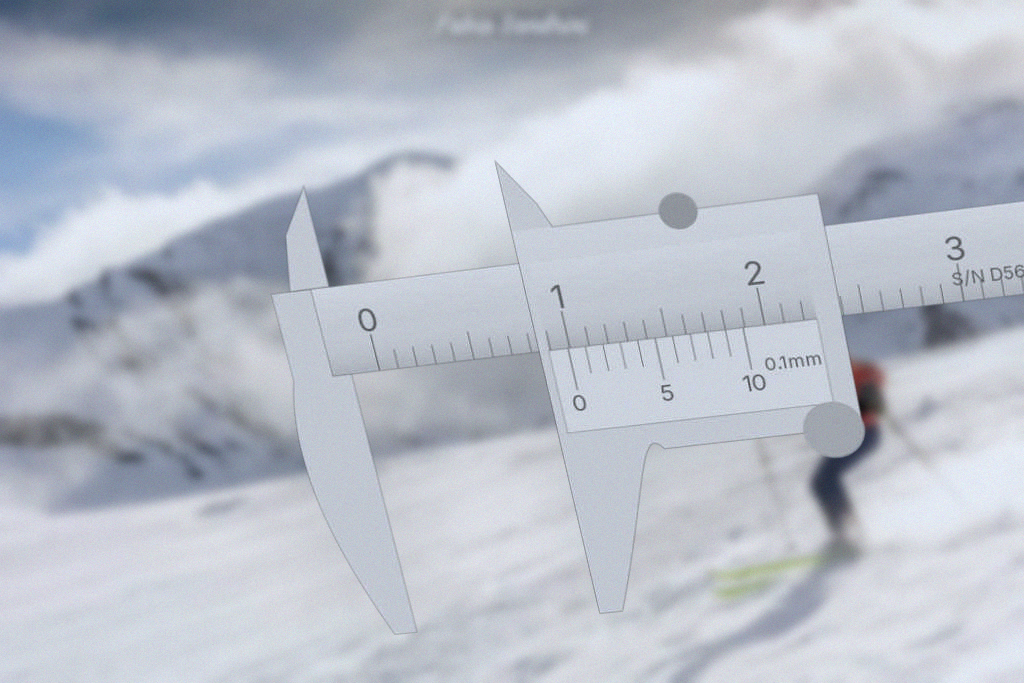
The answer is 9.9 mm
